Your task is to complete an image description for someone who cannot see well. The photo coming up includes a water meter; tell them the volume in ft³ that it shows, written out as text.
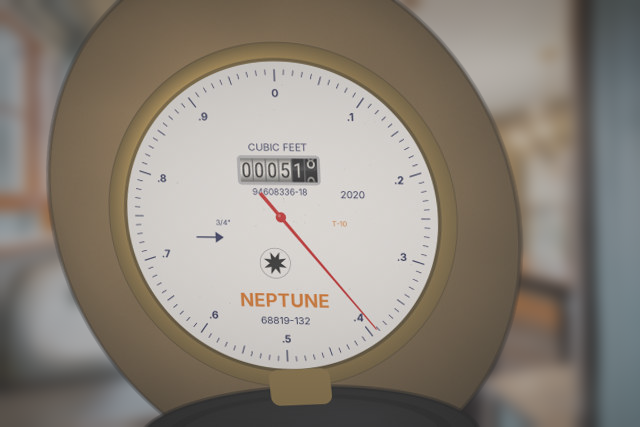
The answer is 518.39 ft³
